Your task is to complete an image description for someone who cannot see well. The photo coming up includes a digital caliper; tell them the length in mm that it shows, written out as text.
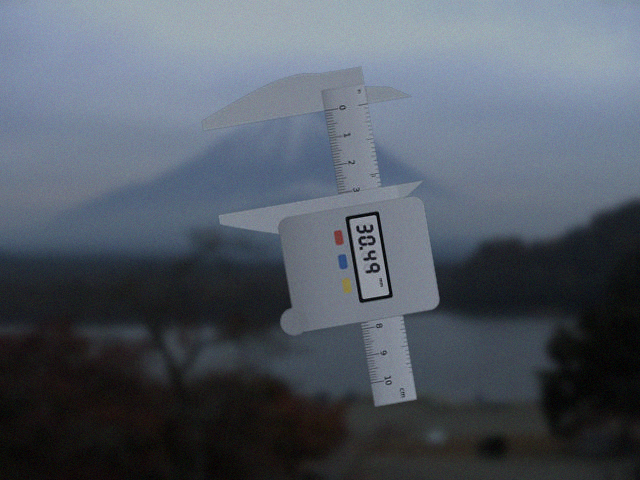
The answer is 30.49 mm
